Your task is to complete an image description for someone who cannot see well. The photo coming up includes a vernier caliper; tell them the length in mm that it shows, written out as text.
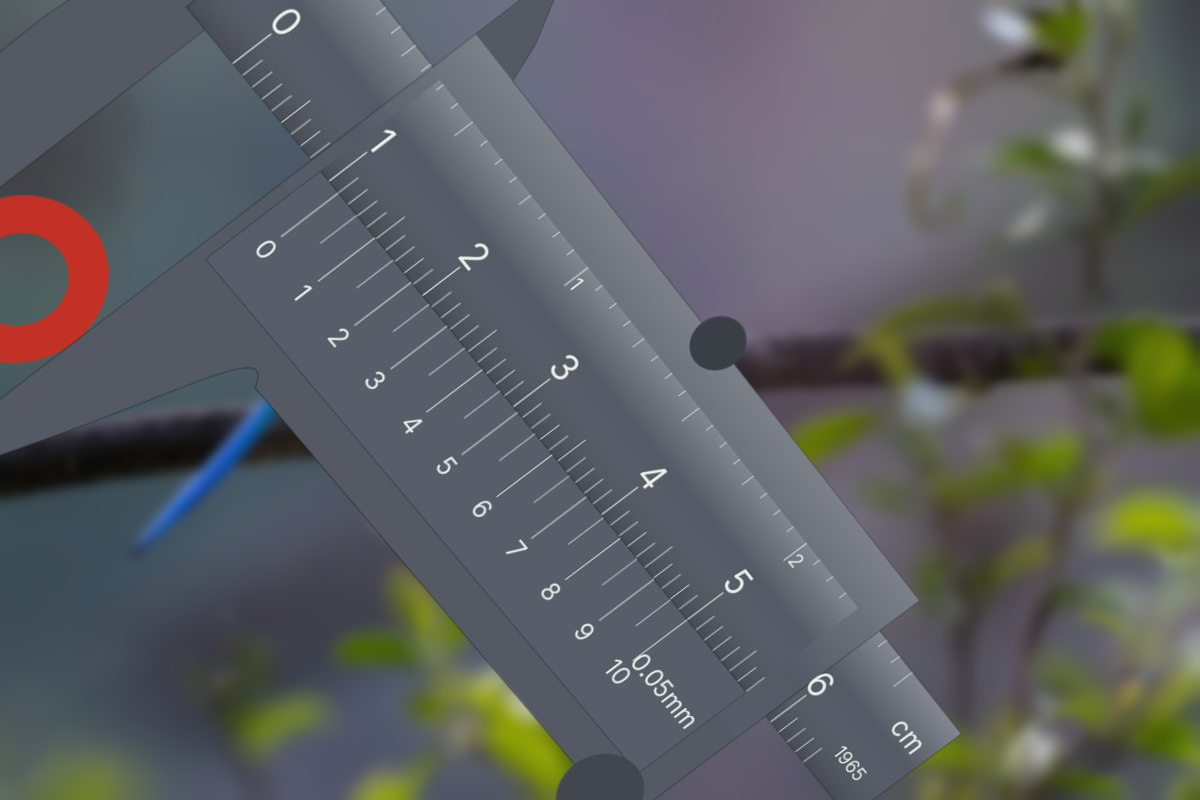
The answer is 11.0 mm
